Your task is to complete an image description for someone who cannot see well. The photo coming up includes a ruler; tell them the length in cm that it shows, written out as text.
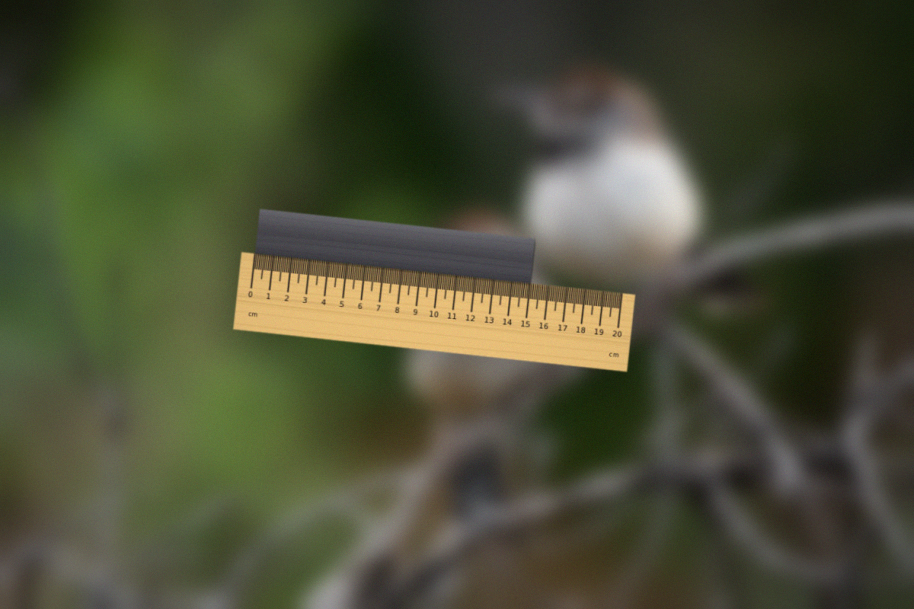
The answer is 15 cm
